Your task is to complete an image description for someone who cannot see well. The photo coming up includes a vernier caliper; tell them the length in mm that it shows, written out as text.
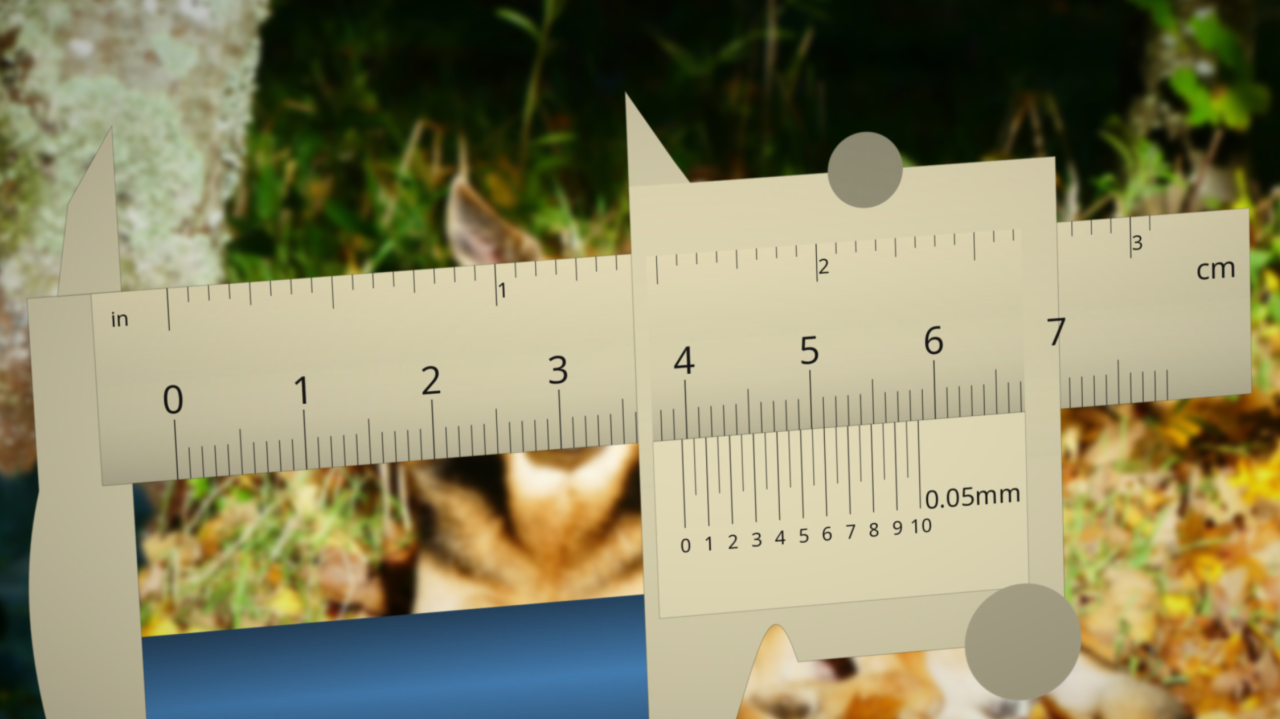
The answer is 39.6 mm
